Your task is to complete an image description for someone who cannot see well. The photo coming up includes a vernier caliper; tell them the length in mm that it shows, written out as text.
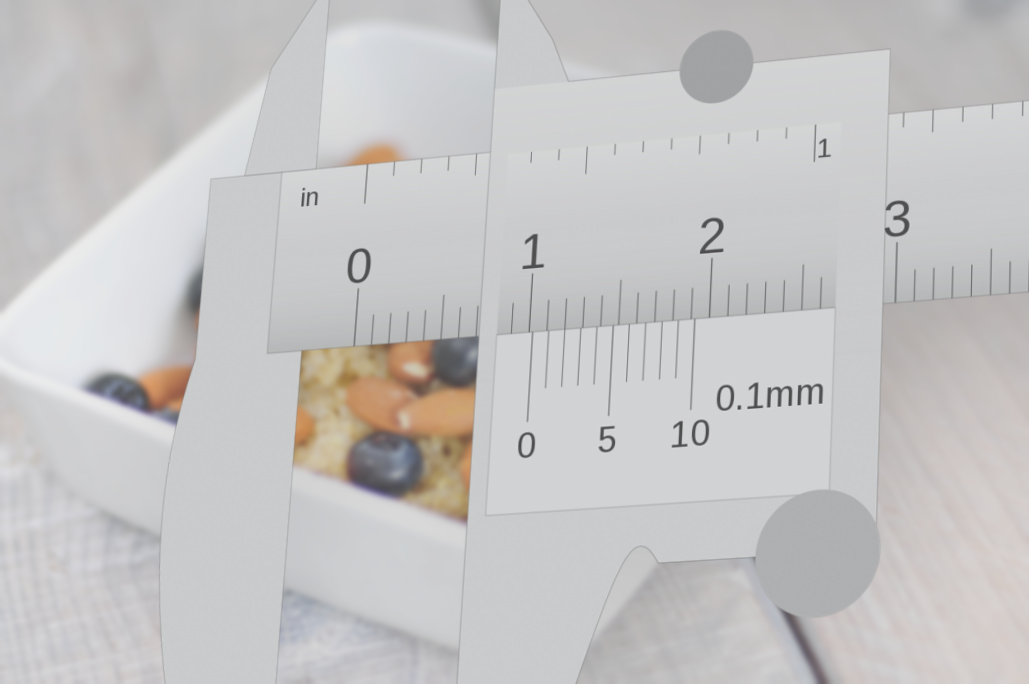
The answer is 10.2 mm
